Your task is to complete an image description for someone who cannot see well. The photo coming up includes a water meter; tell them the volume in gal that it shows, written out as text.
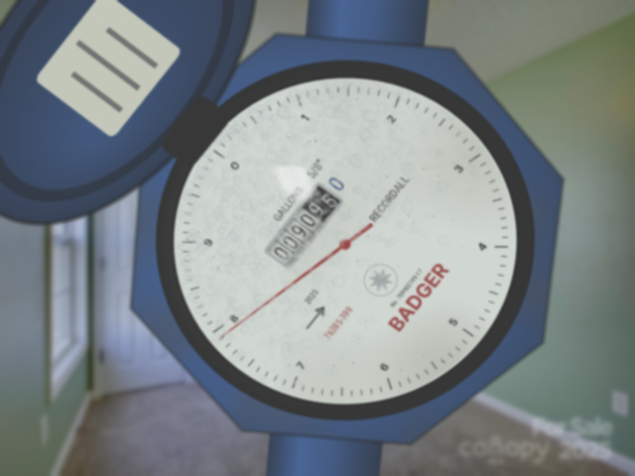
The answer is 90947.9 gal
